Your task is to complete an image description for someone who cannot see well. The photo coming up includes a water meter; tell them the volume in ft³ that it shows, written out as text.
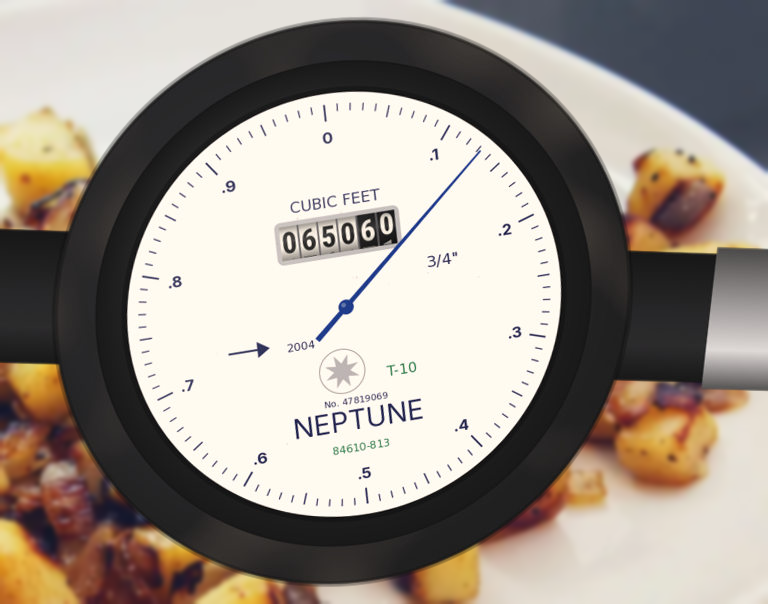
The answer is 65060.13 ft³
